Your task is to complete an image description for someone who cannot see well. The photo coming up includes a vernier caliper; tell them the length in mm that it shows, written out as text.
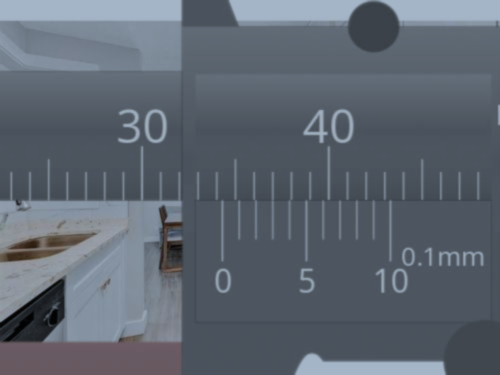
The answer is 34.3 mm
